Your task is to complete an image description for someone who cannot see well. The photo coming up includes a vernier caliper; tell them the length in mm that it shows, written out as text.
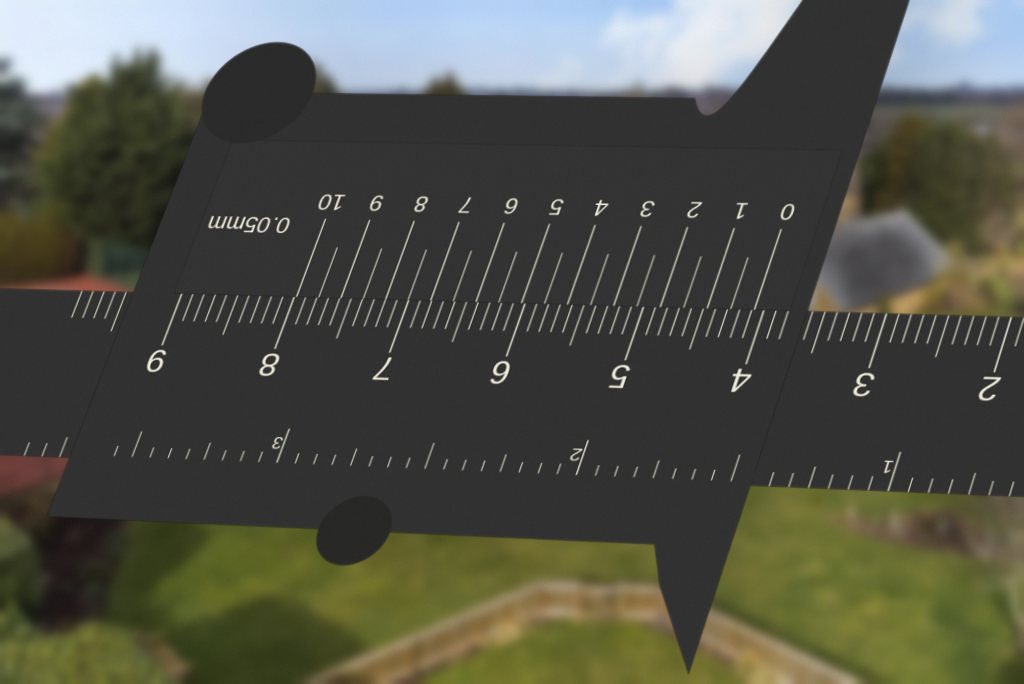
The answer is 40.8 mm
